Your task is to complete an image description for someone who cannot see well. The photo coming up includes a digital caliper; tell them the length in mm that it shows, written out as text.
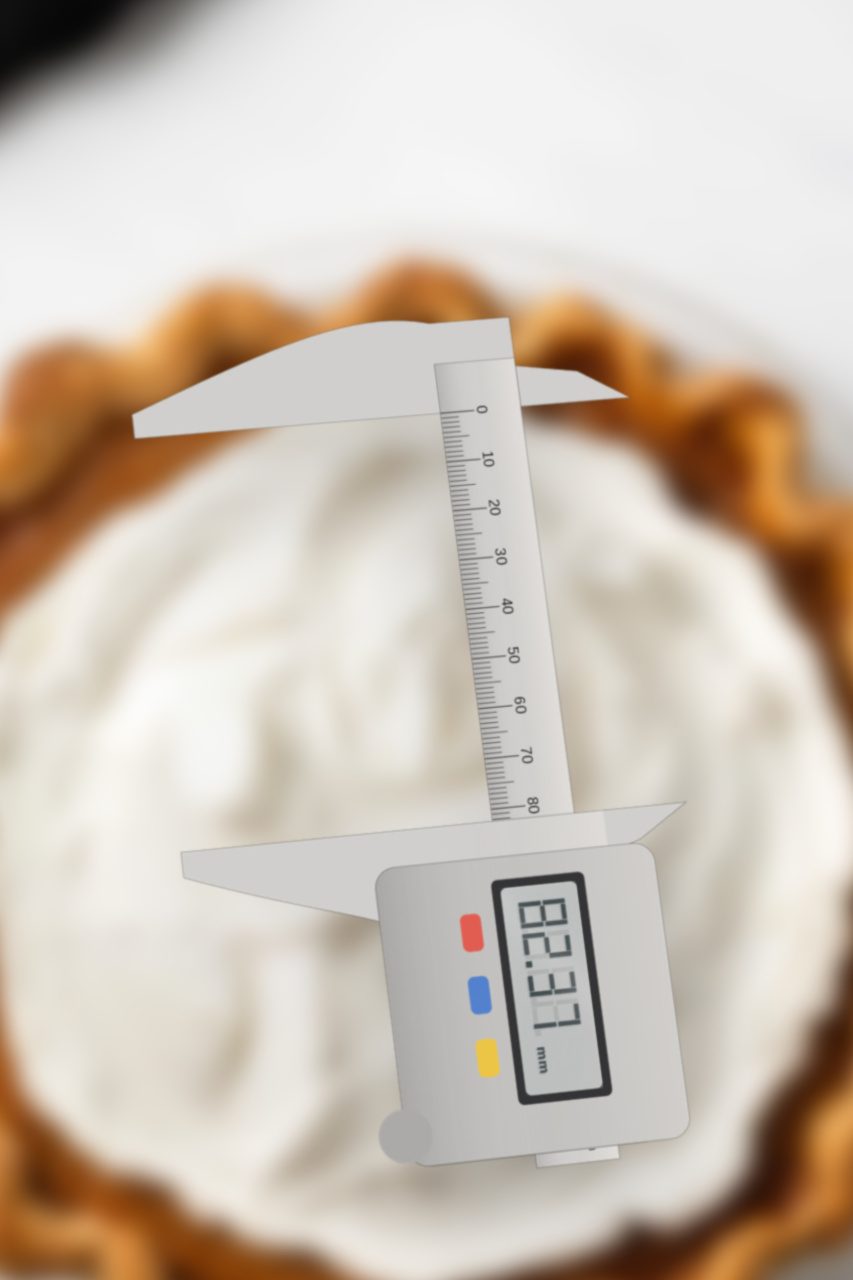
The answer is 82.37 mm
